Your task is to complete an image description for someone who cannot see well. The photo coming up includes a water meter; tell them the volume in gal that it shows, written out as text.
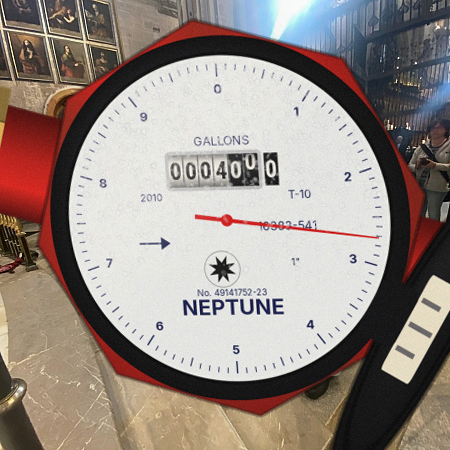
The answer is 4002.7 gal
